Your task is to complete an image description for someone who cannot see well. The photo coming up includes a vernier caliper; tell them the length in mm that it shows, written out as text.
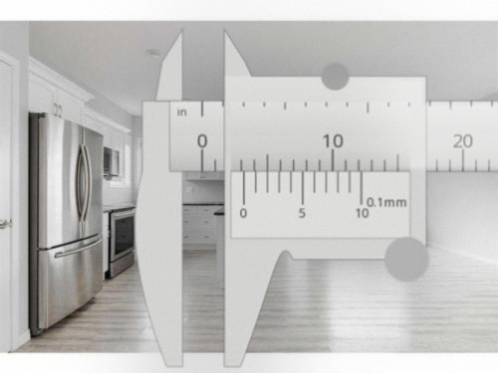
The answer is 3.2 mm
